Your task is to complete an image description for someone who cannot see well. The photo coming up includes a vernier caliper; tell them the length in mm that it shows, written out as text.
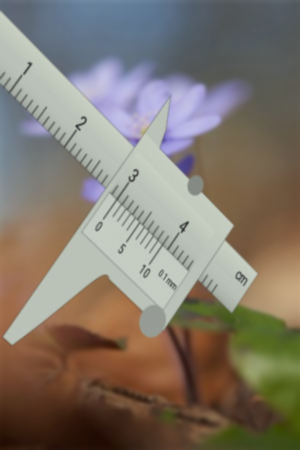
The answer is 30.0 mm
